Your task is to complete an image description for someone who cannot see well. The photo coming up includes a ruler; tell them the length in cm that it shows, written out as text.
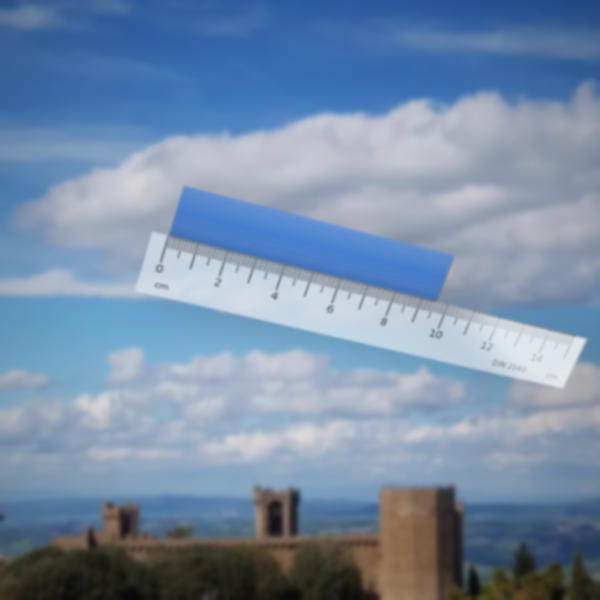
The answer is 9.5 cm
